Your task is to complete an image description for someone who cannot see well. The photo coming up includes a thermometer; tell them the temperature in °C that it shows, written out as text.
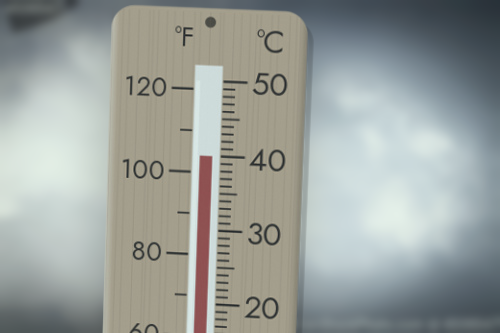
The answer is 40 °C
